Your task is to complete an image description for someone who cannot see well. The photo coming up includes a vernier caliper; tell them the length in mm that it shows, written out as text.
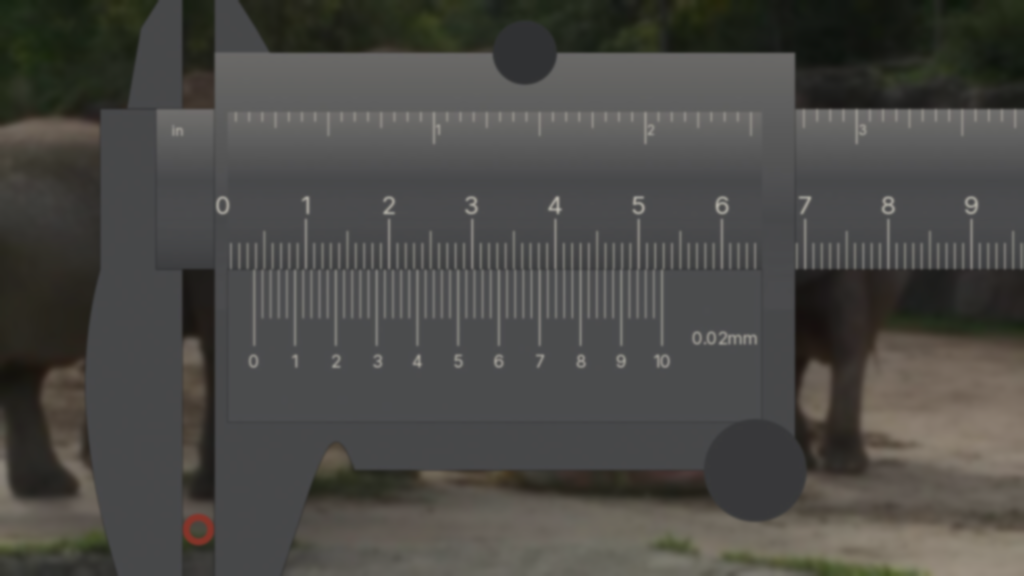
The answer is 3.8 mm
